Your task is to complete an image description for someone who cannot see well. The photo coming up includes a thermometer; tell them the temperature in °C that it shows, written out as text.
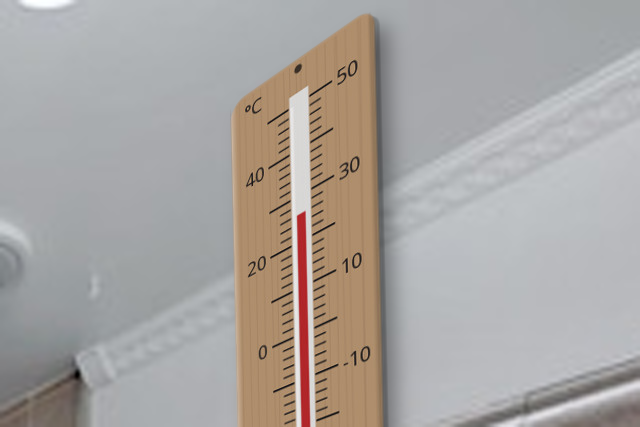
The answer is 26 °C
